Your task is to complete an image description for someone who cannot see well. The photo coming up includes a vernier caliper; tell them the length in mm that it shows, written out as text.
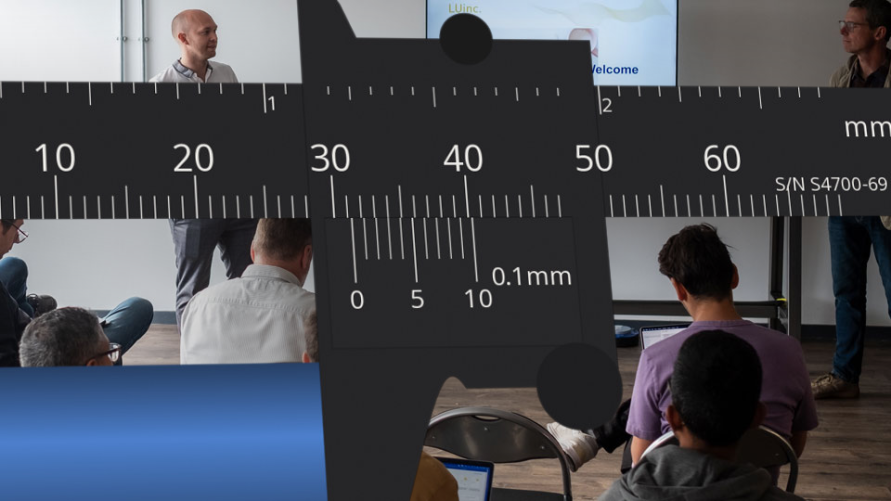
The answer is 31.3 mm
